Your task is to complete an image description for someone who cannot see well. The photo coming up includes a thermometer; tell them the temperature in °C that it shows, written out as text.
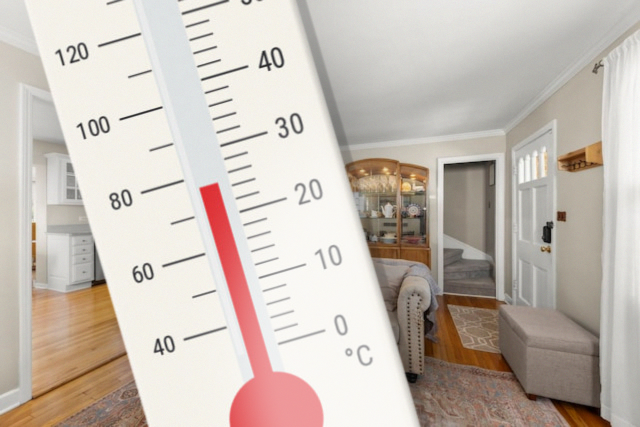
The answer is 25 °C
